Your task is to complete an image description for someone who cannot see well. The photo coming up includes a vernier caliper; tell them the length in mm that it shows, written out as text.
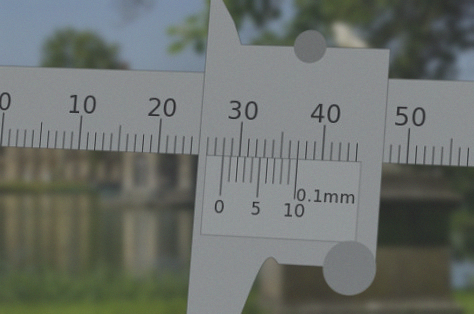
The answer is 28.0 mm
